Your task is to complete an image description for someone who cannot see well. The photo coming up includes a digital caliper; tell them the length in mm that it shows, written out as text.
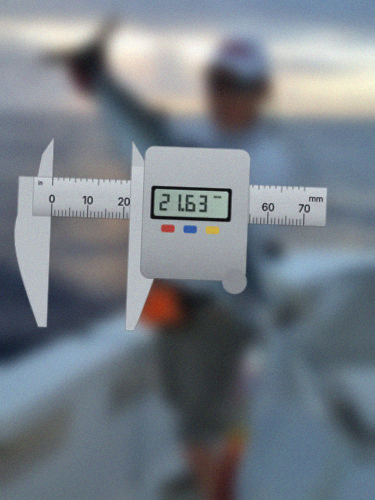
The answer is 21.63 mm
